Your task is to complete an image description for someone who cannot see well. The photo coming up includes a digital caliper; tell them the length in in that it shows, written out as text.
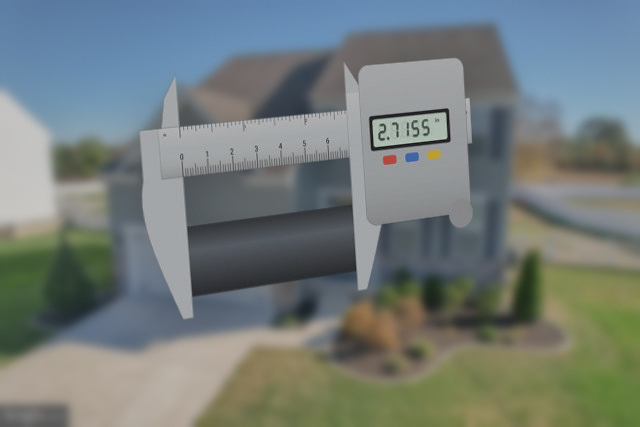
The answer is 2.7155 in
